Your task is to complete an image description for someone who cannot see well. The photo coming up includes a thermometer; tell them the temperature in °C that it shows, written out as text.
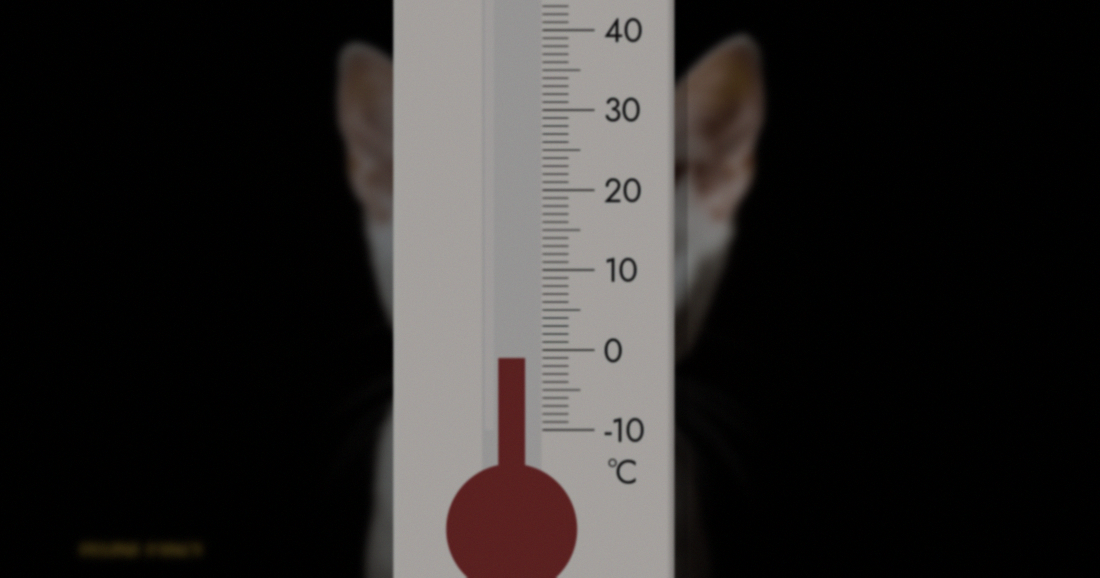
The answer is -1 °C
